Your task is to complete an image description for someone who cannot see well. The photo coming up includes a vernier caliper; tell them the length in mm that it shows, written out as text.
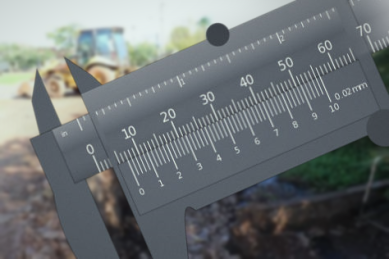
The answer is 7.0 mm
